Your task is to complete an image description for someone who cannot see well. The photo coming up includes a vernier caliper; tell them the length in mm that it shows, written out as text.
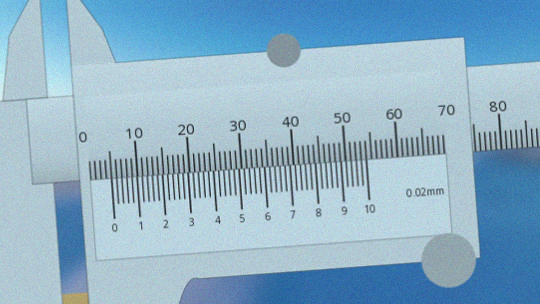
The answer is 5.0 mm
